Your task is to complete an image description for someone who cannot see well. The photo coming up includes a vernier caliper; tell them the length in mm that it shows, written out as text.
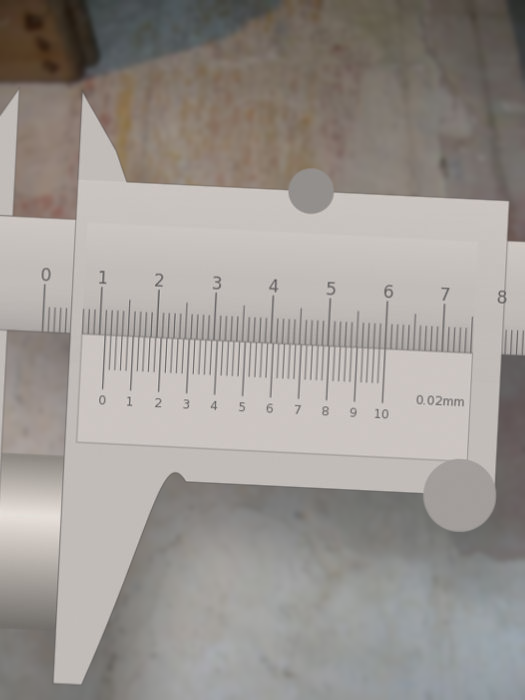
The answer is 11.0 mm
